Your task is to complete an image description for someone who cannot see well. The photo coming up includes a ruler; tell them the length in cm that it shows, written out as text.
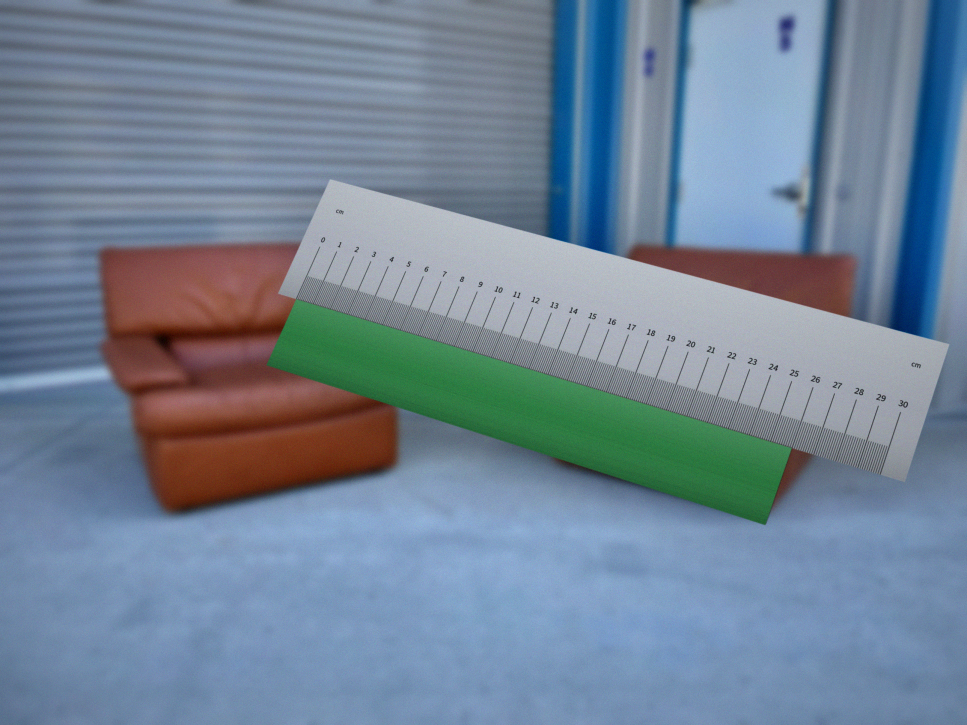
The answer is 26 cm
